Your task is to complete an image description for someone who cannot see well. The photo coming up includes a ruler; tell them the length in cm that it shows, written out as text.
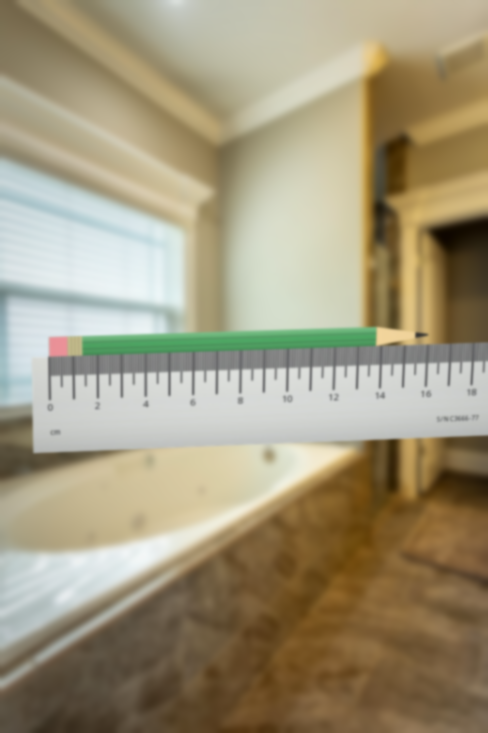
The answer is 16 cm
